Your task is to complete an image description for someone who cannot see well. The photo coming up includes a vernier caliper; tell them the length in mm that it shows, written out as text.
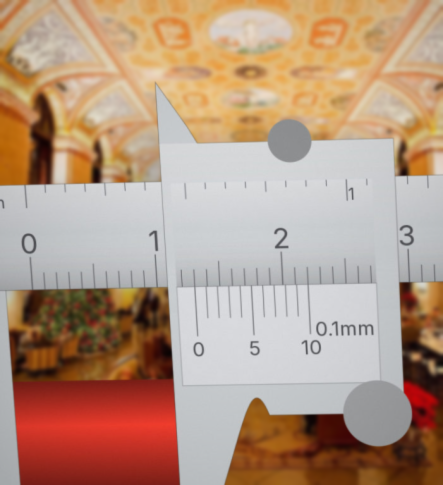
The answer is 13.0 mm
